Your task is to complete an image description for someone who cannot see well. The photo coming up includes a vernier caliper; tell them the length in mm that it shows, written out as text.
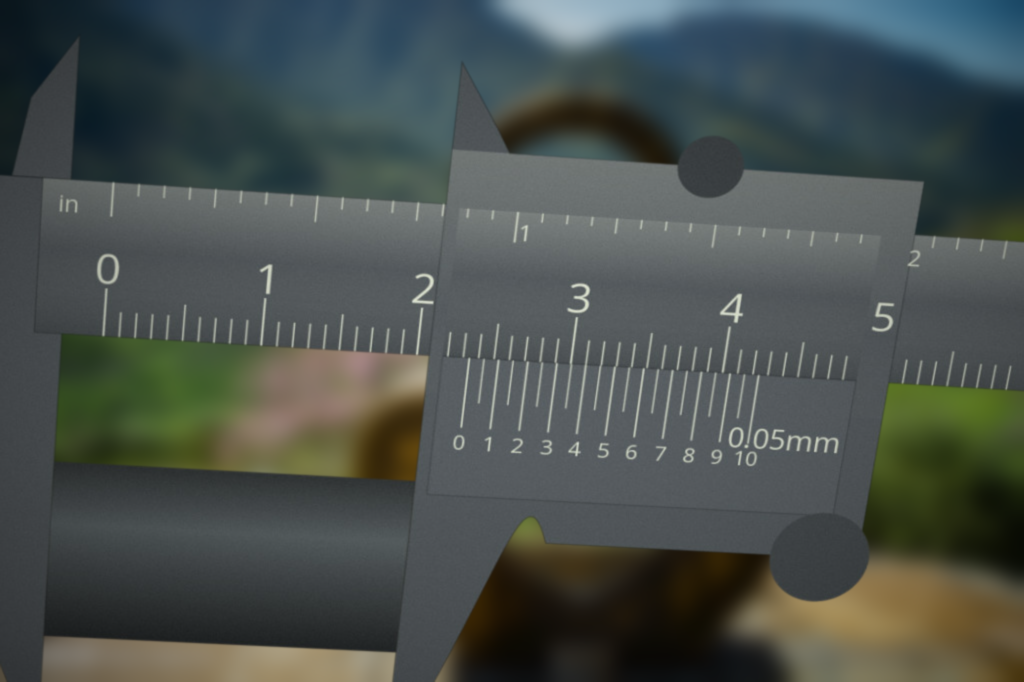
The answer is 23.4 mm
